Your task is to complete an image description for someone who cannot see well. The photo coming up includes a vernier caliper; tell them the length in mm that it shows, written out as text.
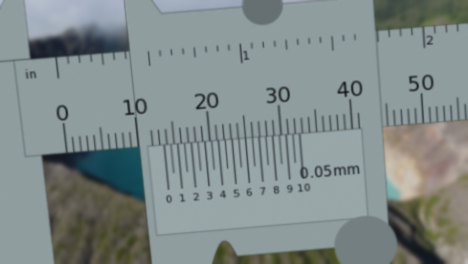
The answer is 13.6 mm
